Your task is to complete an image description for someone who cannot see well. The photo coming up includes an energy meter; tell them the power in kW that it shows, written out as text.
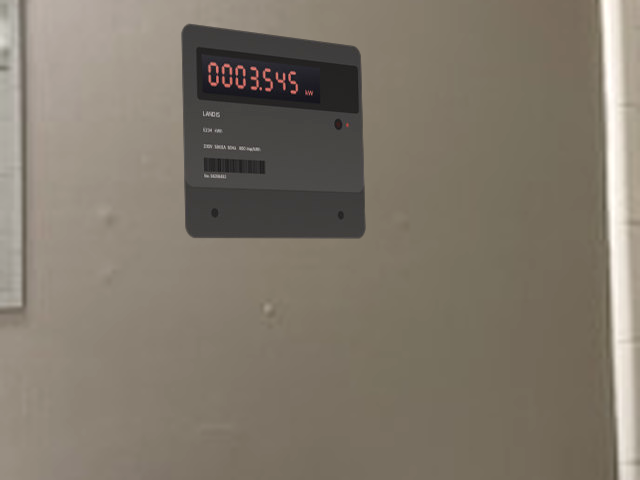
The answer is 3.545 kW
